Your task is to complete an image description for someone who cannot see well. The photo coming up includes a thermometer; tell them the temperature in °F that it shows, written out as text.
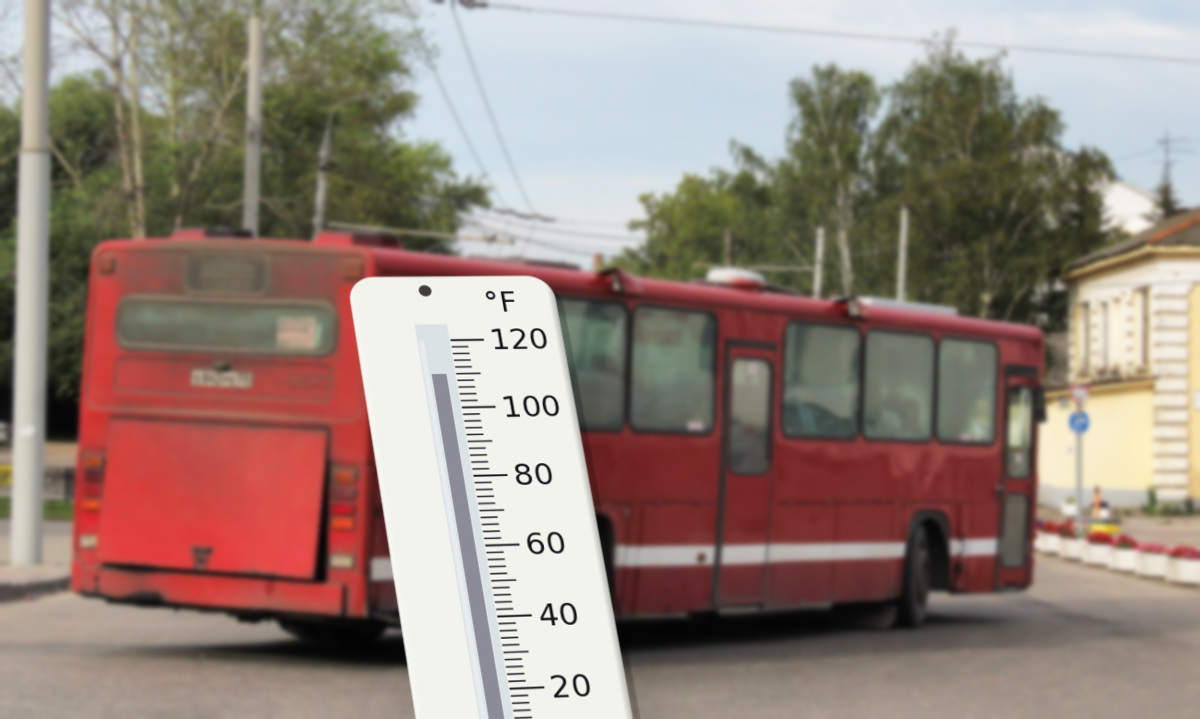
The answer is 110 °F
